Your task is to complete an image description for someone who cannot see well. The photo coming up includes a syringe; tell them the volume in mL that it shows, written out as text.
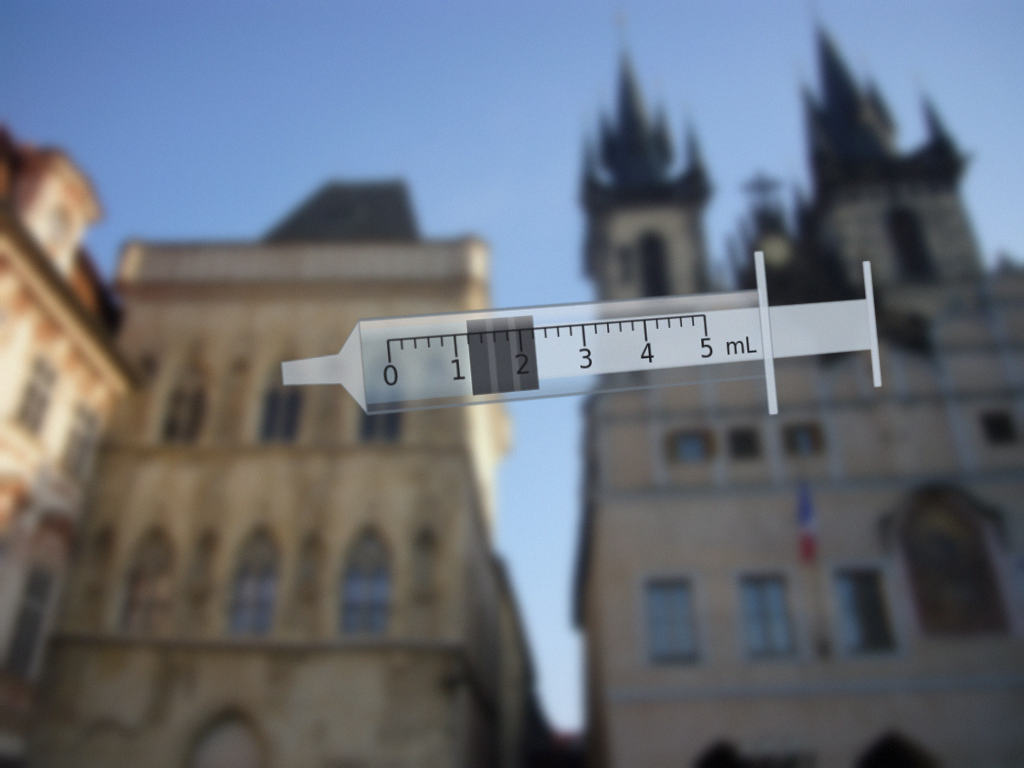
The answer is 1.2 mL
